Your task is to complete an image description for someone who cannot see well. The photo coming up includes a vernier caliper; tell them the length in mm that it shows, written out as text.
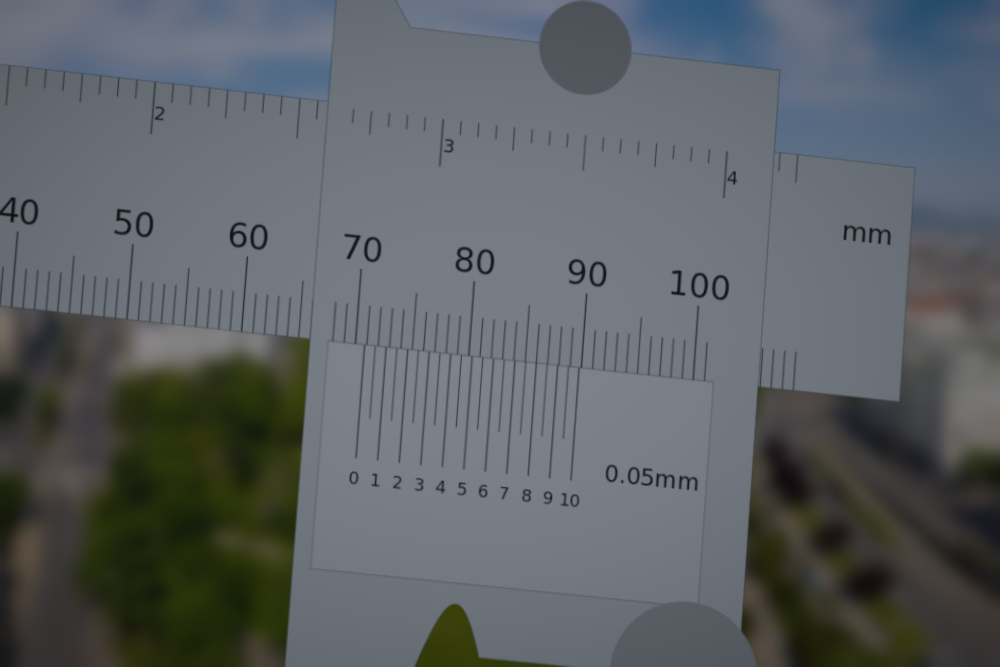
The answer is 70.8 mm
